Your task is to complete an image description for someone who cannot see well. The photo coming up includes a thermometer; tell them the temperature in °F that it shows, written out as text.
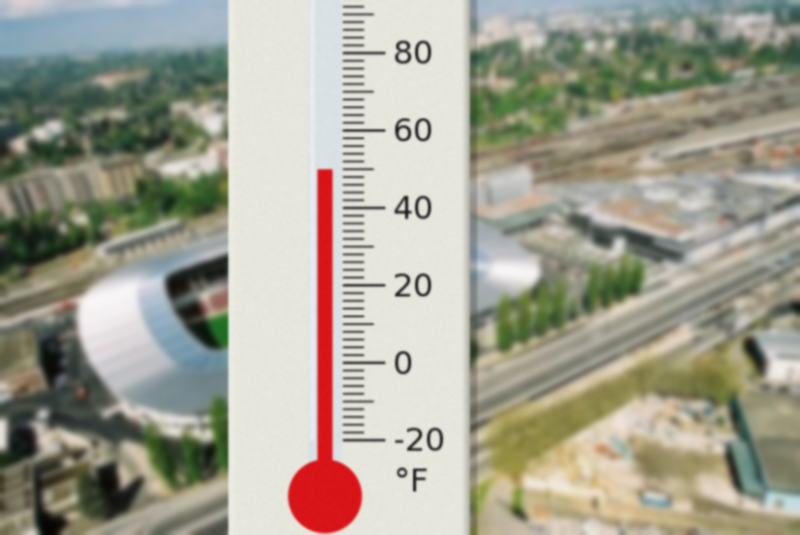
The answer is 50 °F
